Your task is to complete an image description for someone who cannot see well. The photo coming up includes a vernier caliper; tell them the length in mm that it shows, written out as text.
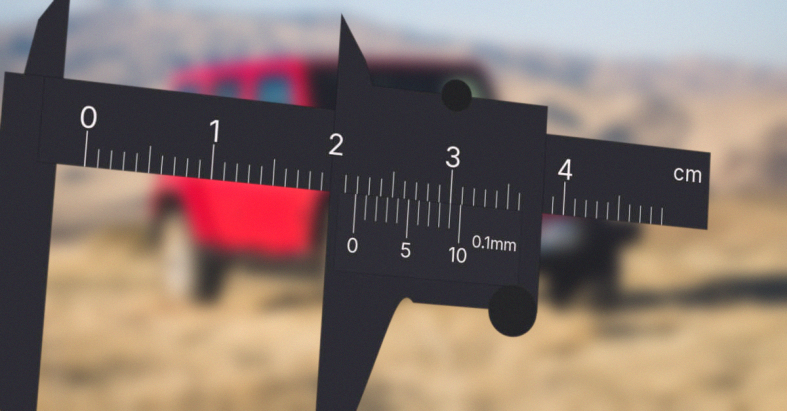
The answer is 21.9 mm
